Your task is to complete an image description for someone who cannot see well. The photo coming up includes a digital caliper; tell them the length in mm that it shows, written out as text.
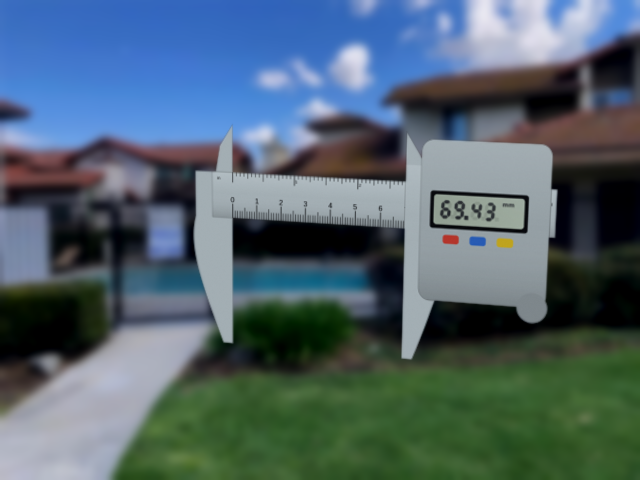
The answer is 69.43 mm
